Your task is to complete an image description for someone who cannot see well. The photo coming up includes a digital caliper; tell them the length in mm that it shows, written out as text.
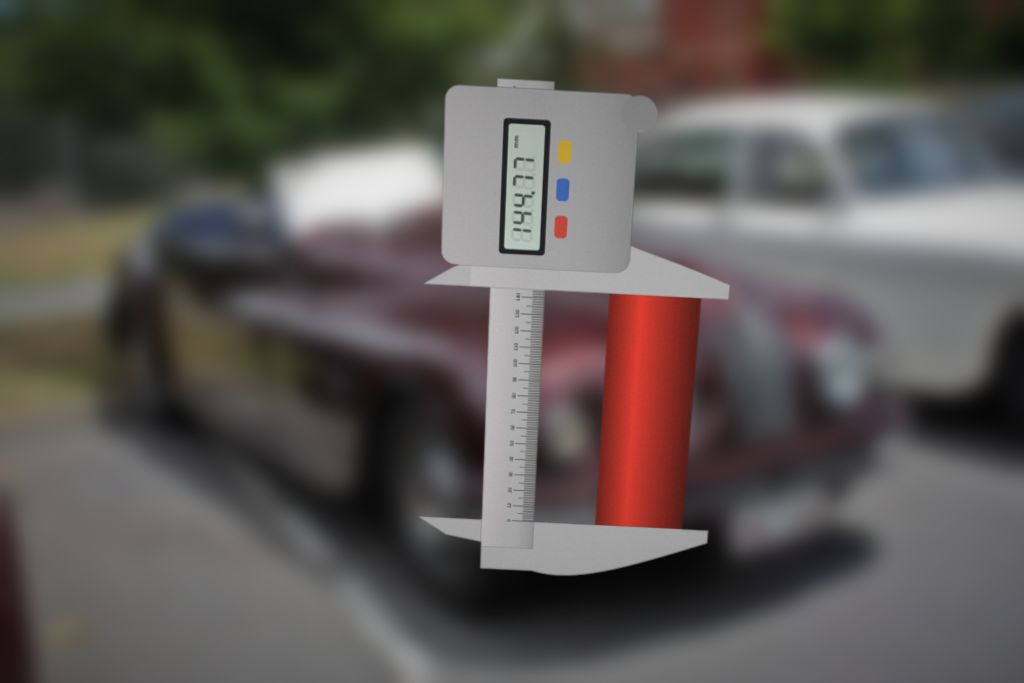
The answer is 144.77 mm
